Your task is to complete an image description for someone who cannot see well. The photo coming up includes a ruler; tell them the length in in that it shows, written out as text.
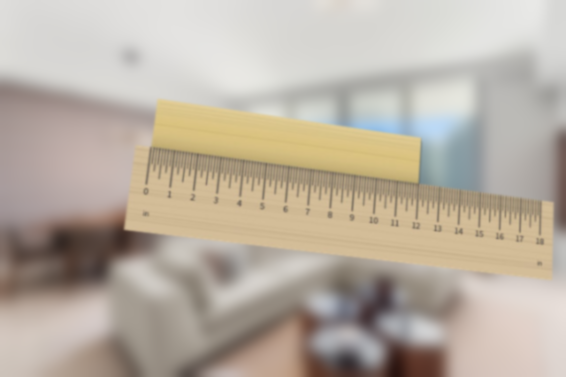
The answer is 12 in
